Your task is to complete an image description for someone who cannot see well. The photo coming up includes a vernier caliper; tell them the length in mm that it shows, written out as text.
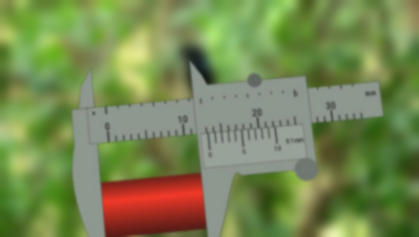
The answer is 13.2 mm
